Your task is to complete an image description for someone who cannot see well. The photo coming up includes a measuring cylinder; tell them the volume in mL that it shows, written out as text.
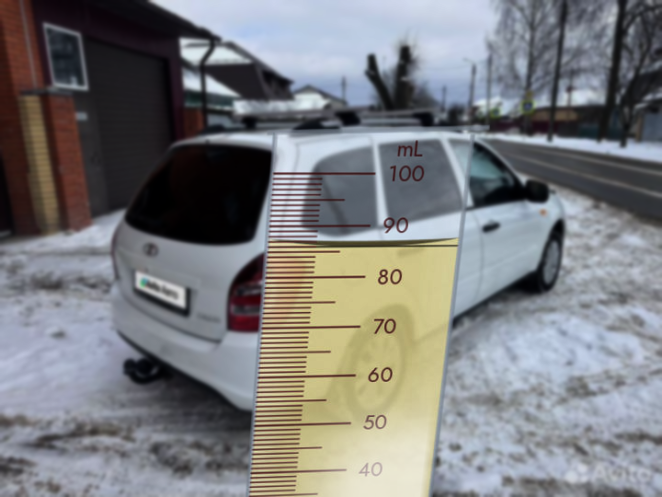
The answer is 86 mL
